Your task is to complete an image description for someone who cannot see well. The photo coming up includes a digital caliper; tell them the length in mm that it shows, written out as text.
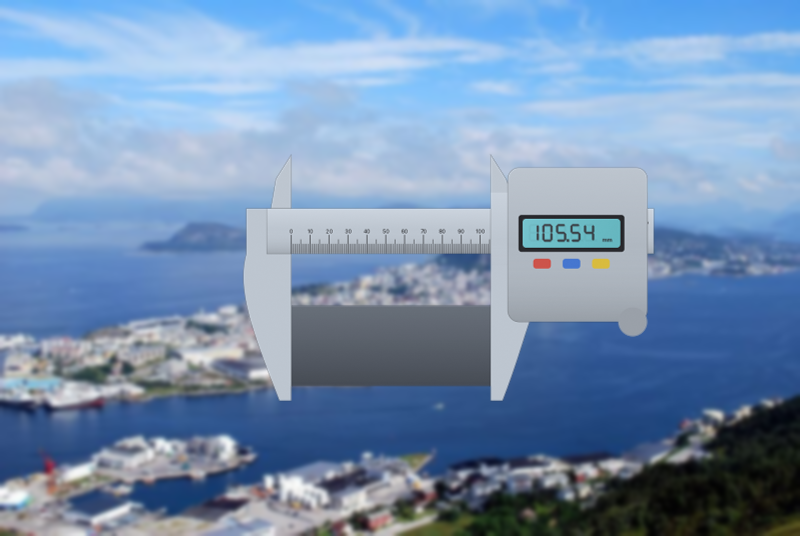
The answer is 105.54 mm
